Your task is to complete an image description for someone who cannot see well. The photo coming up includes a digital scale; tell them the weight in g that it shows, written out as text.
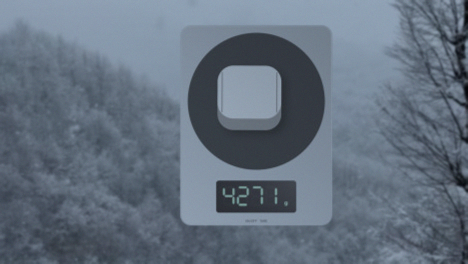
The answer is 4271 g
